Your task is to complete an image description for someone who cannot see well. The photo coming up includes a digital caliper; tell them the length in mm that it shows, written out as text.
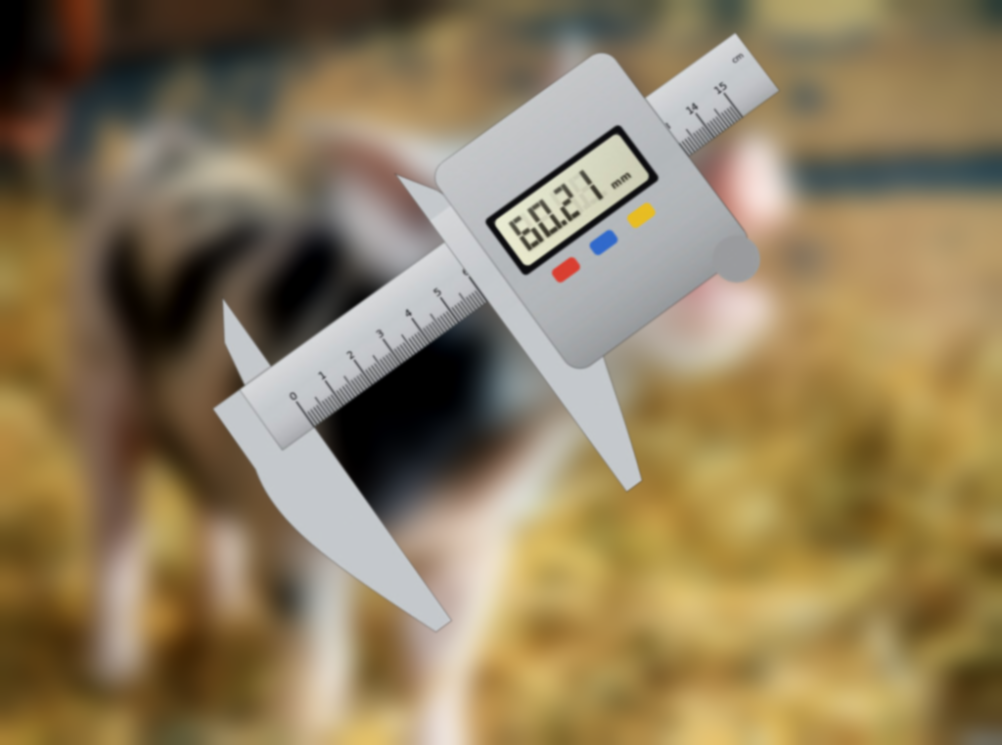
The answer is 60.21 mm
